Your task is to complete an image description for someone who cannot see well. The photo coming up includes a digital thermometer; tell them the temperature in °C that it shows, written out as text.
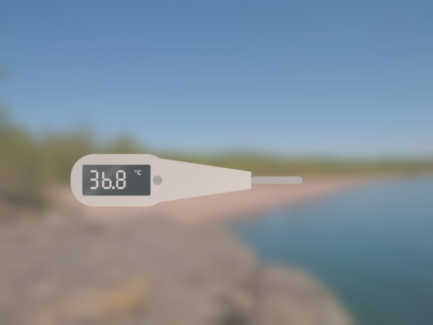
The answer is 36.8 °C
